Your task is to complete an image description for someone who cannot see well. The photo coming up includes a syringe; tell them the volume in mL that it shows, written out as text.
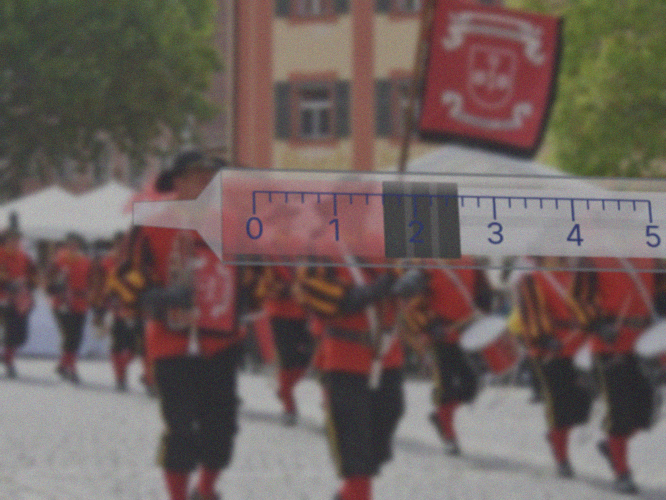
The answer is 1.6 mL
